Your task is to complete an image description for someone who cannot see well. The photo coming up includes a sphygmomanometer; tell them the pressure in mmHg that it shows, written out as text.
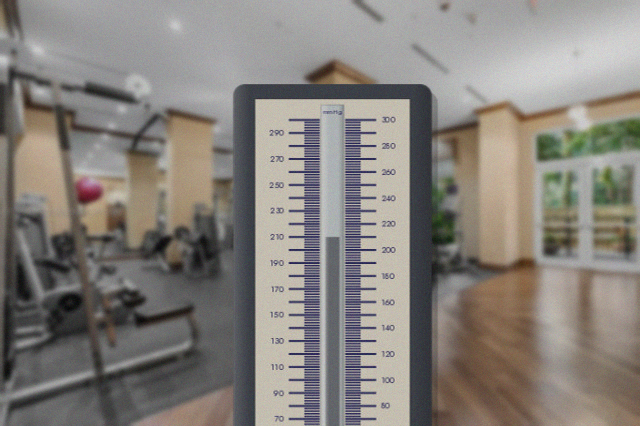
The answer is 210 mmHg
